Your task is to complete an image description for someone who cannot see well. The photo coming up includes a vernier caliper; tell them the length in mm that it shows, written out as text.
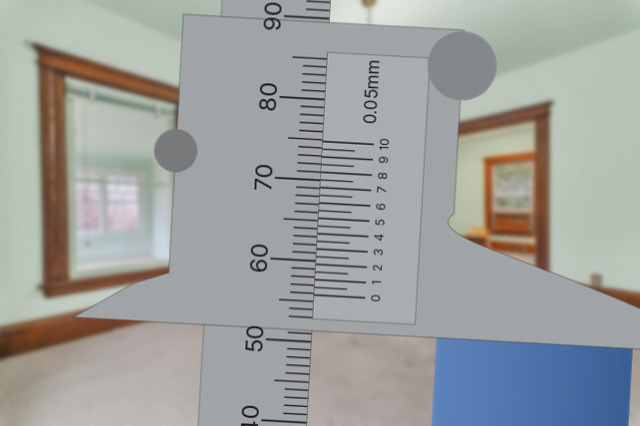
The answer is 55.8 mm
